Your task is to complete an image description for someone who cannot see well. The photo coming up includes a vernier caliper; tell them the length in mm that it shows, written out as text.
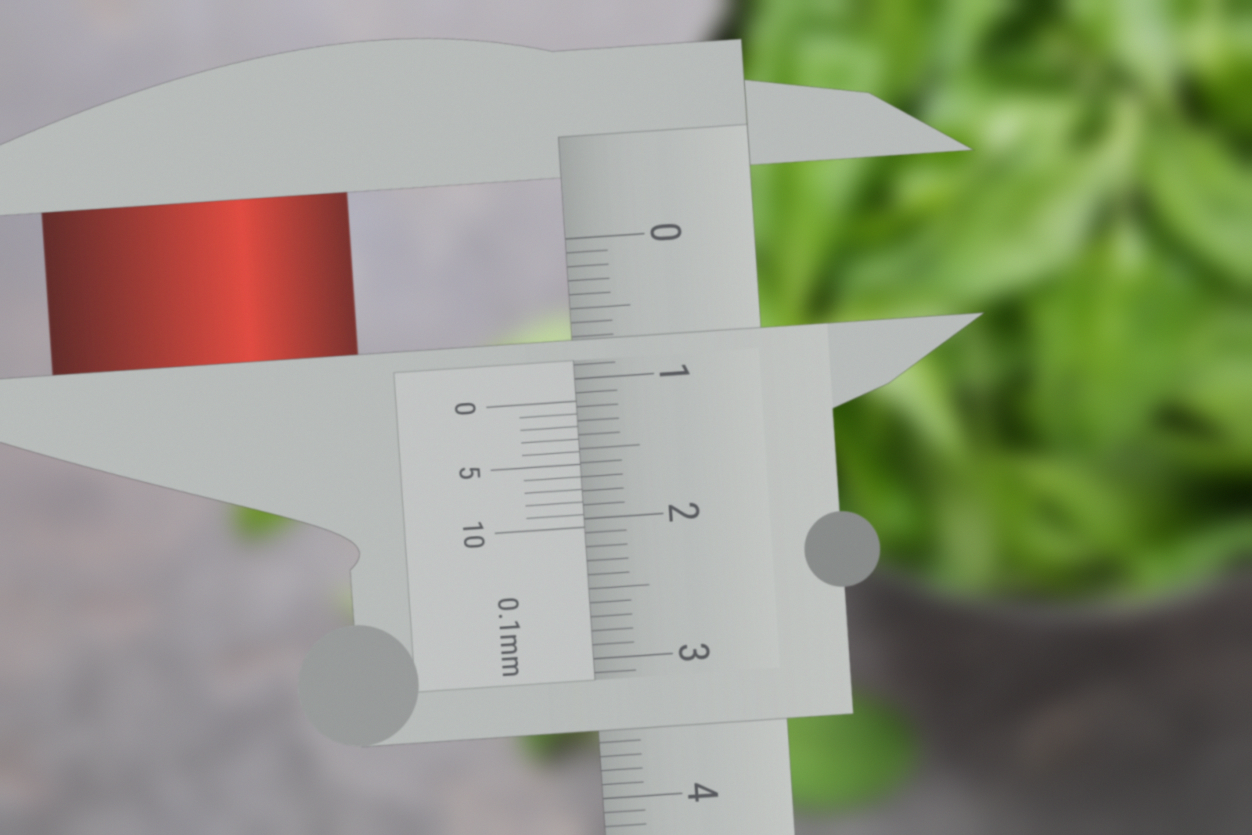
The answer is 11.6 mm
